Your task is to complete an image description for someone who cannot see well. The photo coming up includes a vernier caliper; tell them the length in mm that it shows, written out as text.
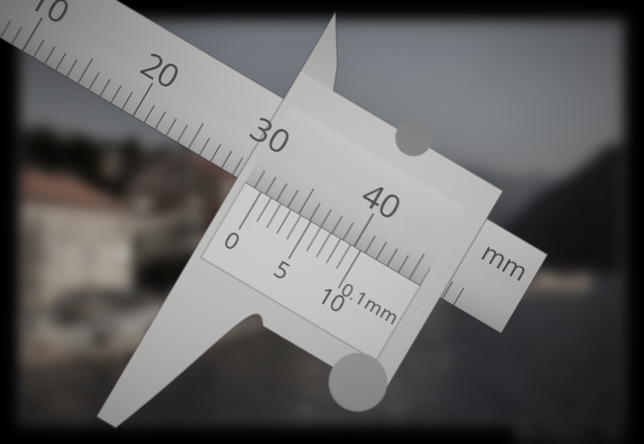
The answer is 31.6 mm
